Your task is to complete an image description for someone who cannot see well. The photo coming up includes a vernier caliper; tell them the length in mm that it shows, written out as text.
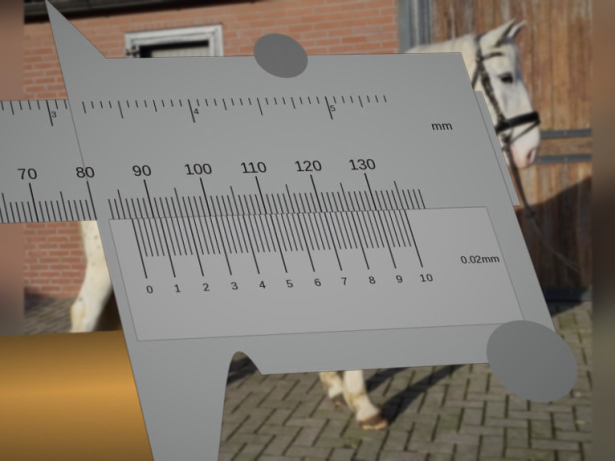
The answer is 86.2 mm
